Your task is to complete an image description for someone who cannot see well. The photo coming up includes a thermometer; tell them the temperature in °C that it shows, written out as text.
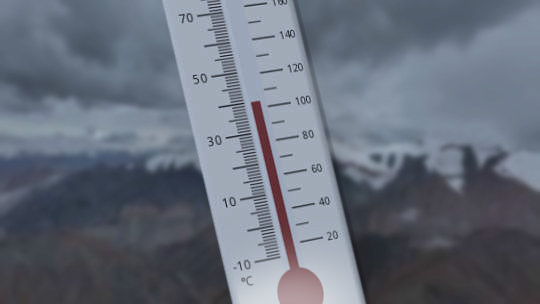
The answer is 40 °C
